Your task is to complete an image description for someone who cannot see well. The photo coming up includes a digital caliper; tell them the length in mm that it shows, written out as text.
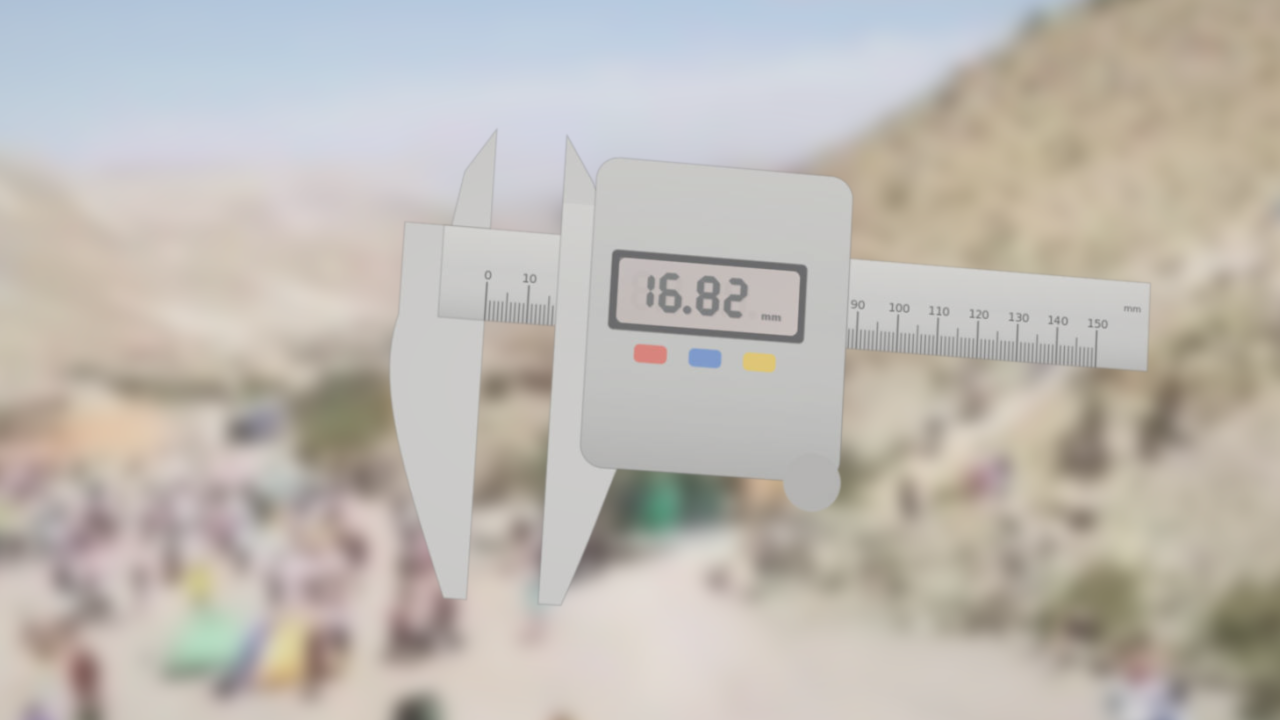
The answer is 16.82 mm
